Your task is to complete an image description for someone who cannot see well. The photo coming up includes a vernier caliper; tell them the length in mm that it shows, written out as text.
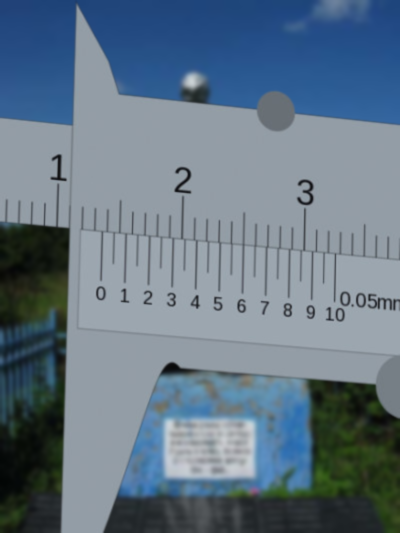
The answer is 13.6 mm
